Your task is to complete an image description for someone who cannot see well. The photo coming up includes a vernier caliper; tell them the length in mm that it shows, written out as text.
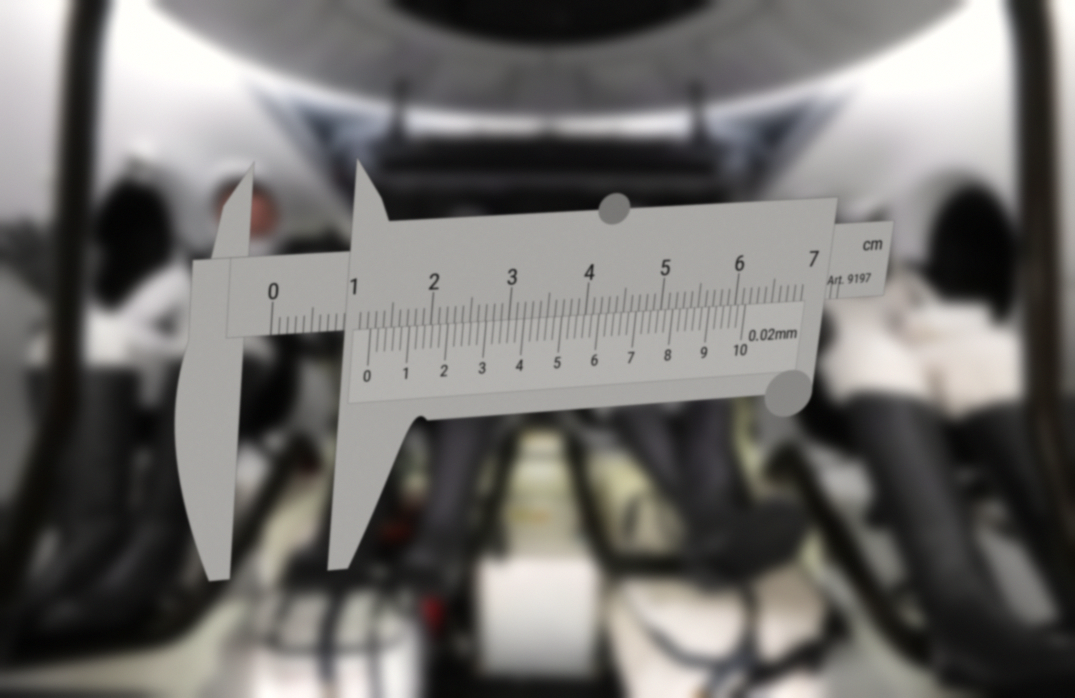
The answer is 12.4 mm
